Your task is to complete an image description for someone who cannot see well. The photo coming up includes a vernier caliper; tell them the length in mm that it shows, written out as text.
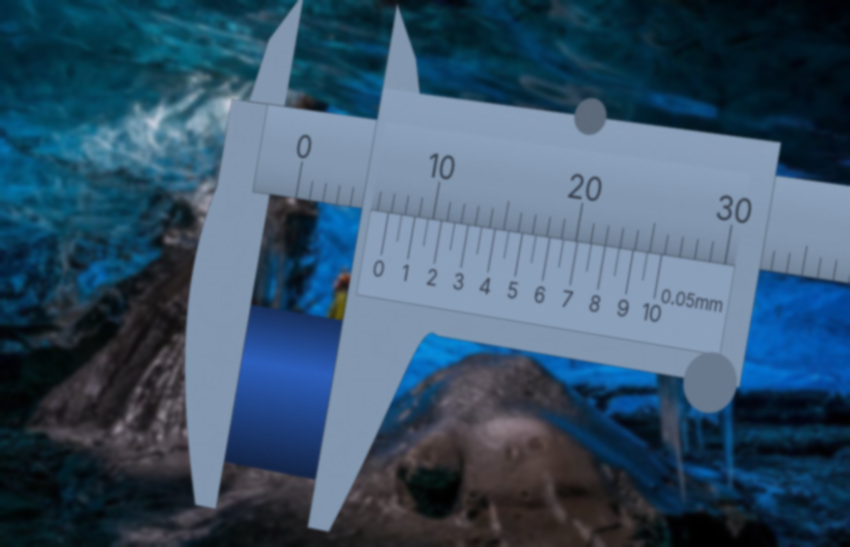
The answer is 6.8 mm
